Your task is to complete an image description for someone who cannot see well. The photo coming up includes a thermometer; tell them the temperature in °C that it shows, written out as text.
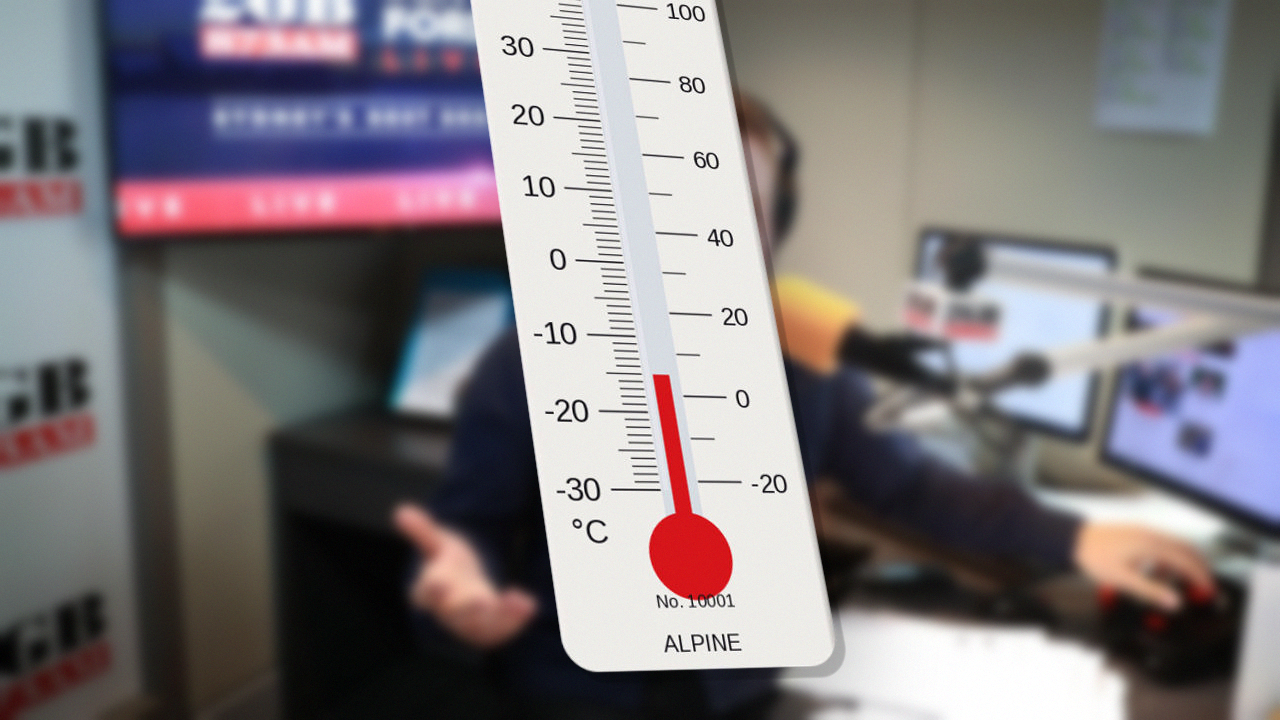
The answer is -15 °C
